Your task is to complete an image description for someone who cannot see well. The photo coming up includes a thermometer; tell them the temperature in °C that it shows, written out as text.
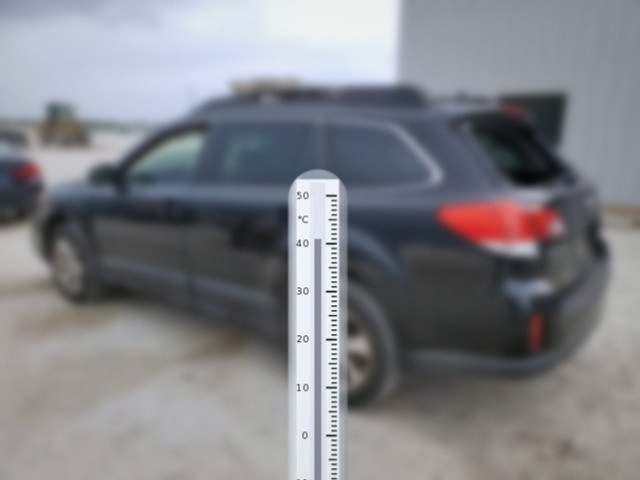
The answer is 41 °C
